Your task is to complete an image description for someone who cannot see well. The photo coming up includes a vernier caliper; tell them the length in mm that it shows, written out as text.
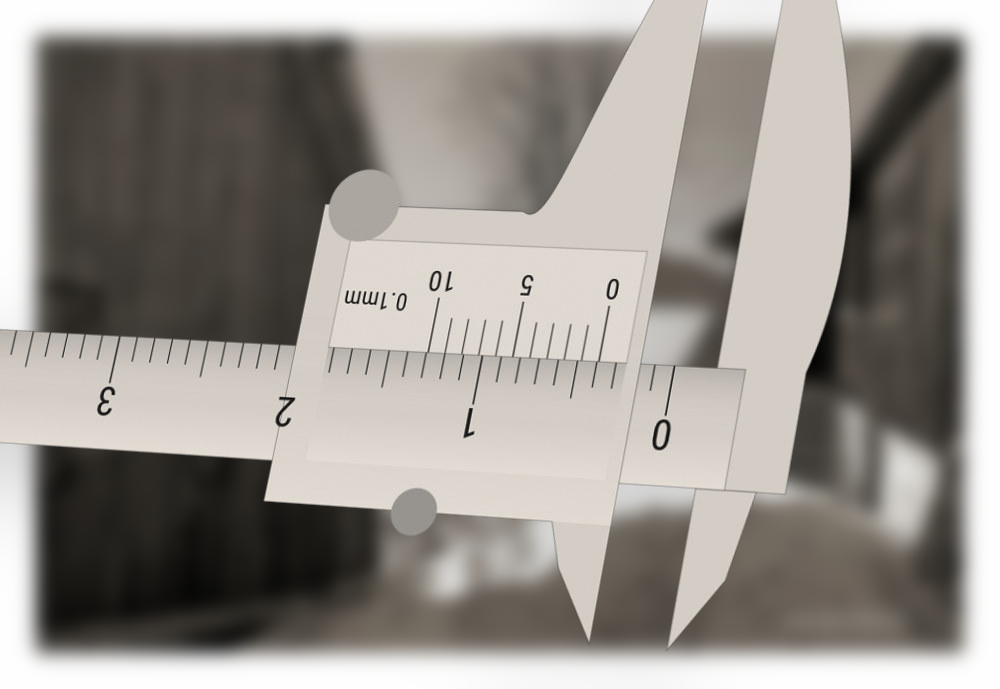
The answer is 3.9 mm
